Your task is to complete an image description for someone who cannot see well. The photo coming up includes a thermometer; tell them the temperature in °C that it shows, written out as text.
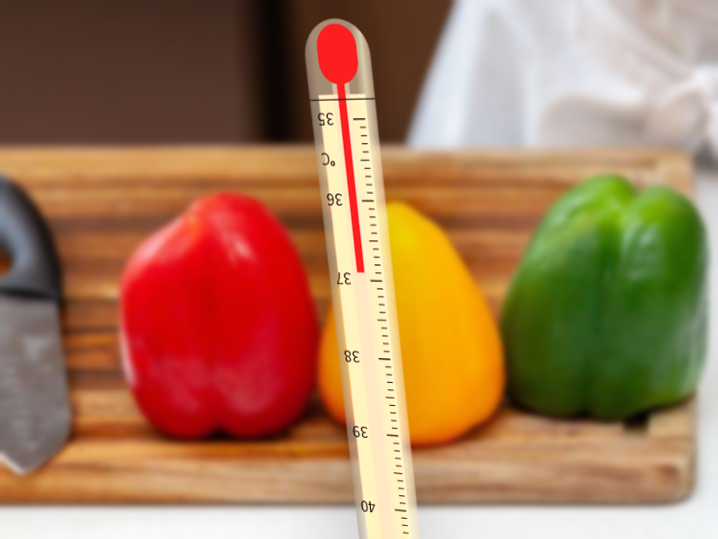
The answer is 36.9 °C
